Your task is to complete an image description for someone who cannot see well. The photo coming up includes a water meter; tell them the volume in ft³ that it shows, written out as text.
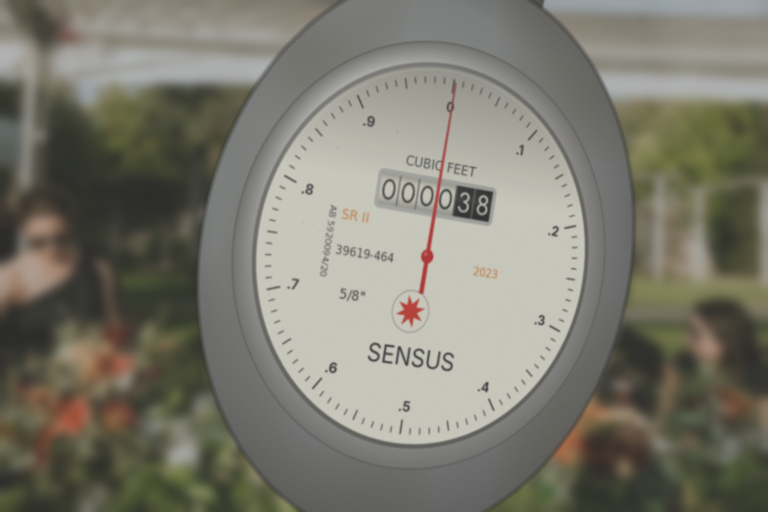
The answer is 38.00 ft³
